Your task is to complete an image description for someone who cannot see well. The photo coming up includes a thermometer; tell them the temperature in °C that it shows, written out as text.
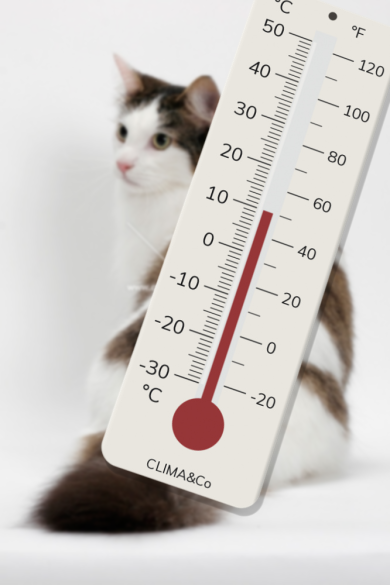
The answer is 10 °C
